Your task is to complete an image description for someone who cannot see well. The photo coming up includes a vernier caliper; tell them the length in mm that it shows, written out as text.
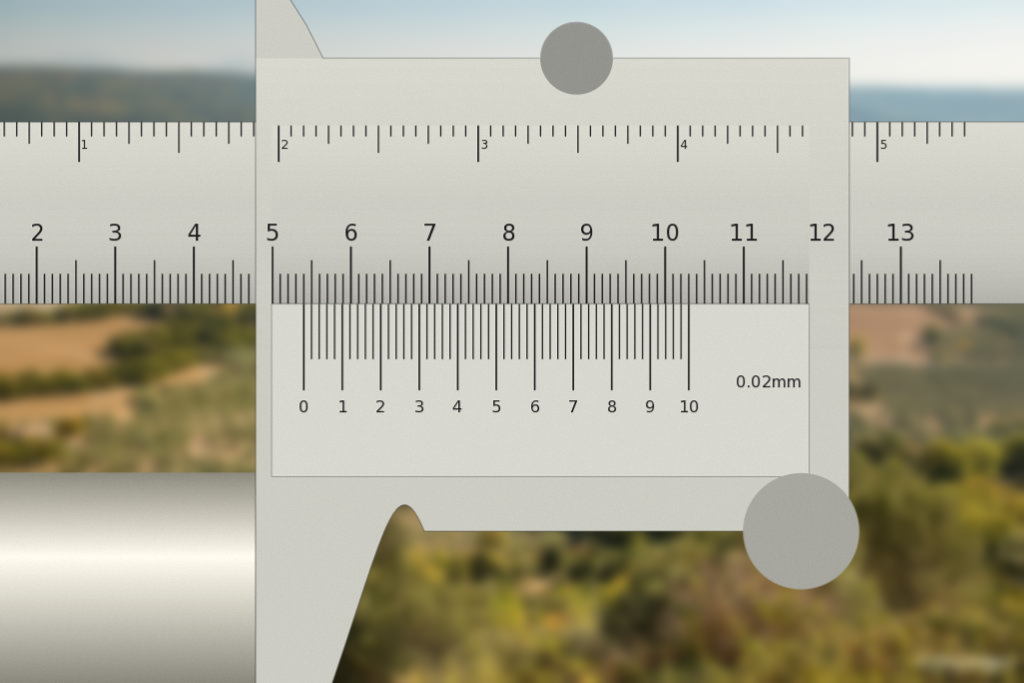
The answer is 54.0 mm
